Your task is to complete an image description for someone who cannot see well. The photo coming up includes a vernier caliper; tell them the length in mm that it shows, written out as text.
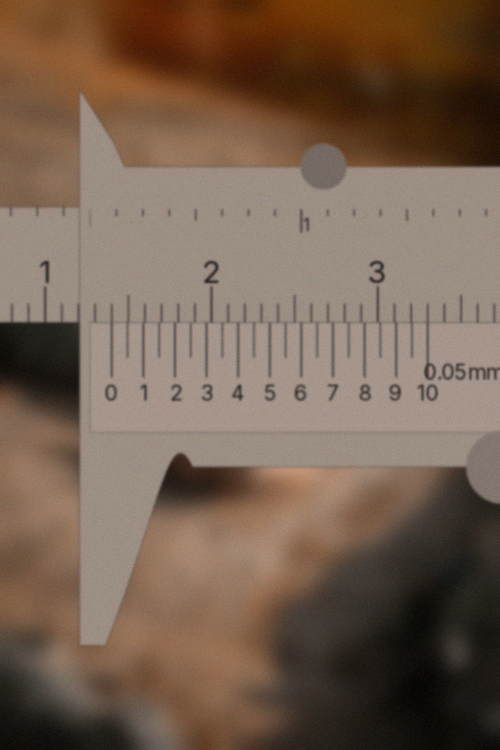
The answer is 14.0 mm
